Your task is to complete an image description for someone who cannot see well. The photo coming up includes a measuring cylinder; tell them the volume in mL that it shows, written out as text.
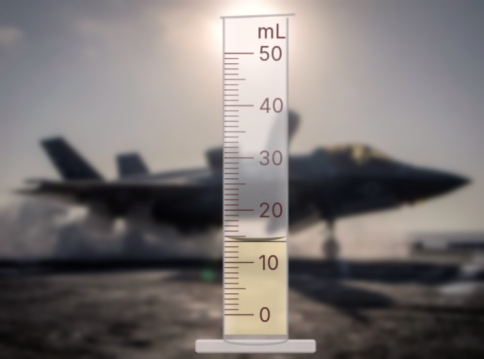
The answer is 14 mL
